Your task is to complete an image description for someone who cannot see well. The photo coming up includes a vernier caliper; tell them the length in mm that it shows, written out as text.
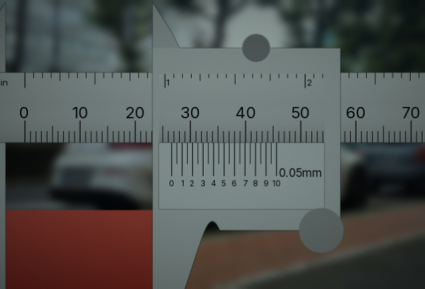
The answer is 26.6 mm
